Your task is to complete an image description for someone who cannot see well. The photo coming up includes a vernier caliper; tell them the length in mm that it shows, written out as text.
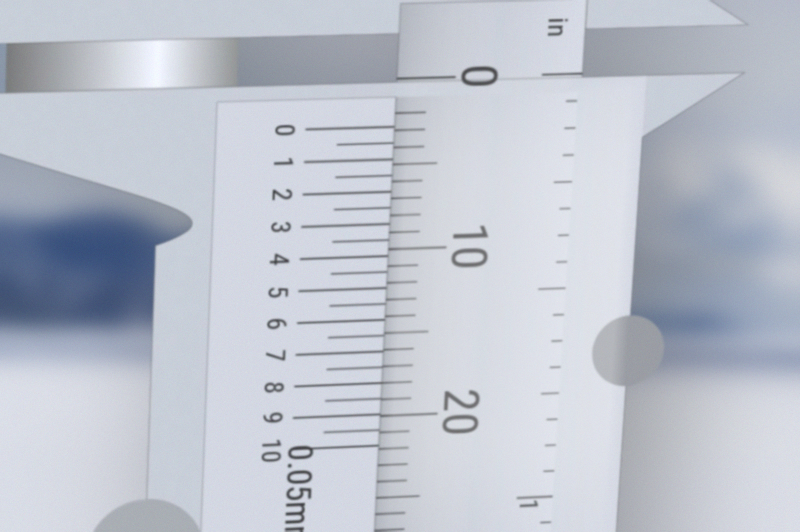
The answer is 2.8 mm
